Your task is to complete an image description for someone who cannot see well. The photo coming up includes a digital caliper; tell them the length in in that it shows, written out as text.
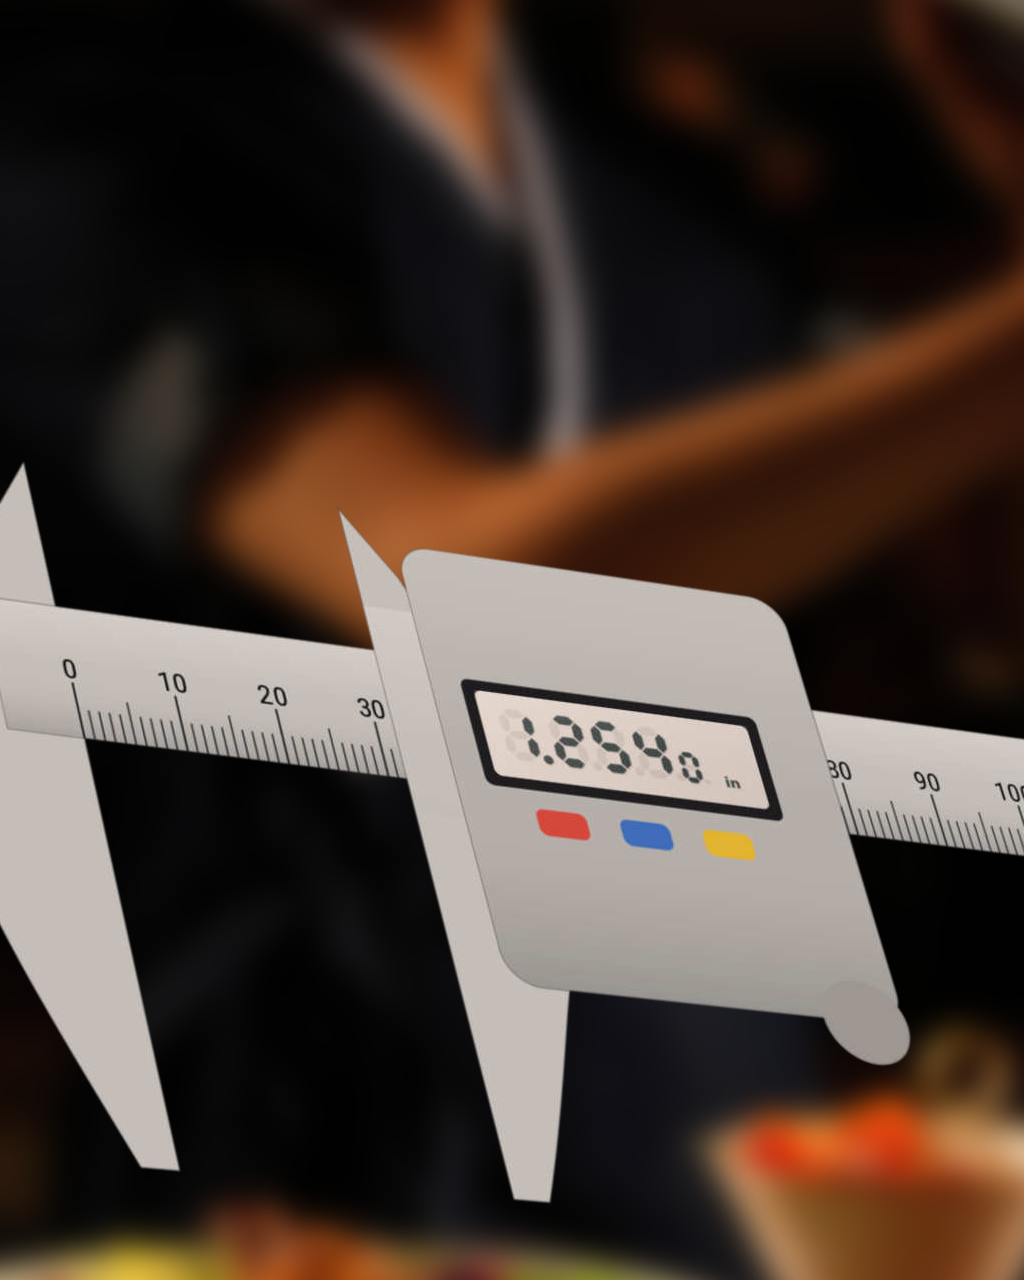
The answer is 1.2540 in
